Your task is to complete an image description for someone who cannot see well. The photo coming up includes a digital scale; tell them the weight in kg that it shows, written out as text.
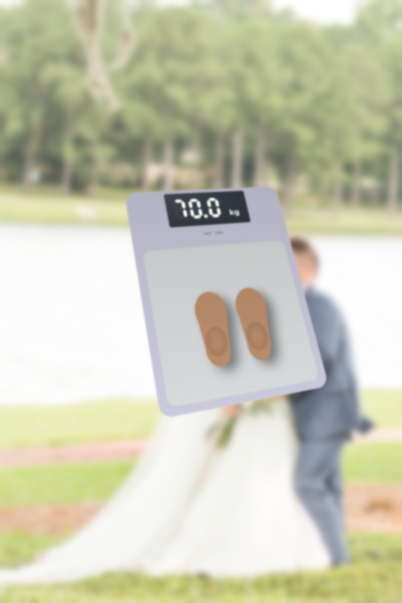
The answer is 70.0 kg
